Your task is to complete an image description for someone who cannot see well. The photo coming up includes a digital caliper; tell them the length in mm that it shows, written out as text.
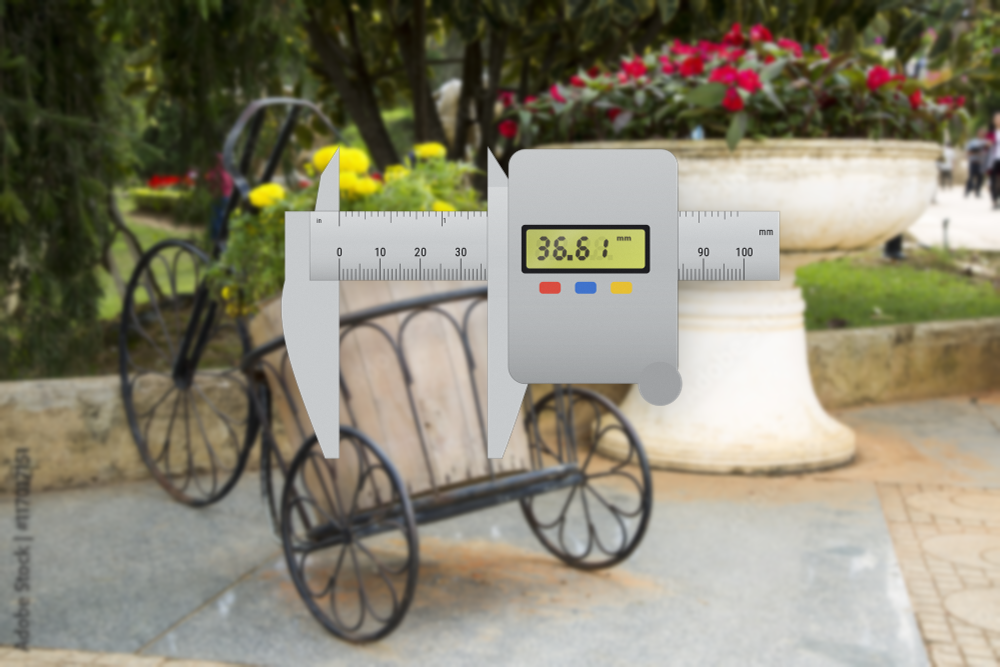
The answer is 36.61 mm
